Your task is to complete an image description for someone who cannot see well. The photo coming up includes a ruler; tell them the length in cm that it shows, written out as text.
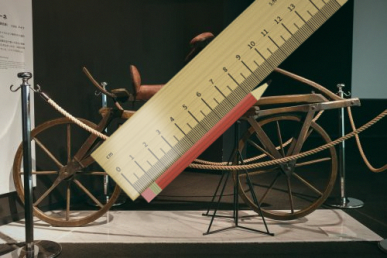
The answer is 9.5 cm
